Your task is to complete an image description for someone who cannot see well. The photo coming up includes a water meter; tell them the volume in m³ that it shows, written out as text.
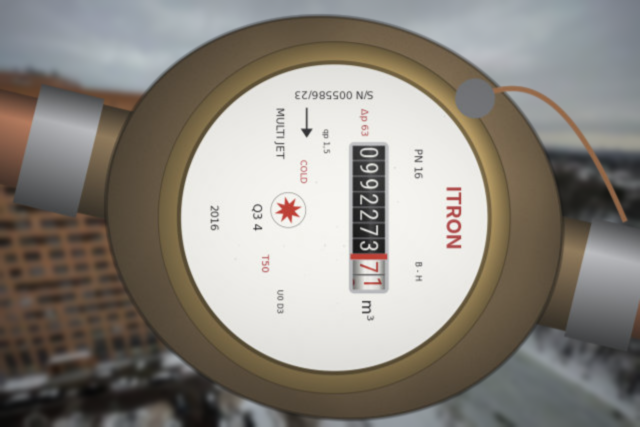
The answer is 992273.71 m³
